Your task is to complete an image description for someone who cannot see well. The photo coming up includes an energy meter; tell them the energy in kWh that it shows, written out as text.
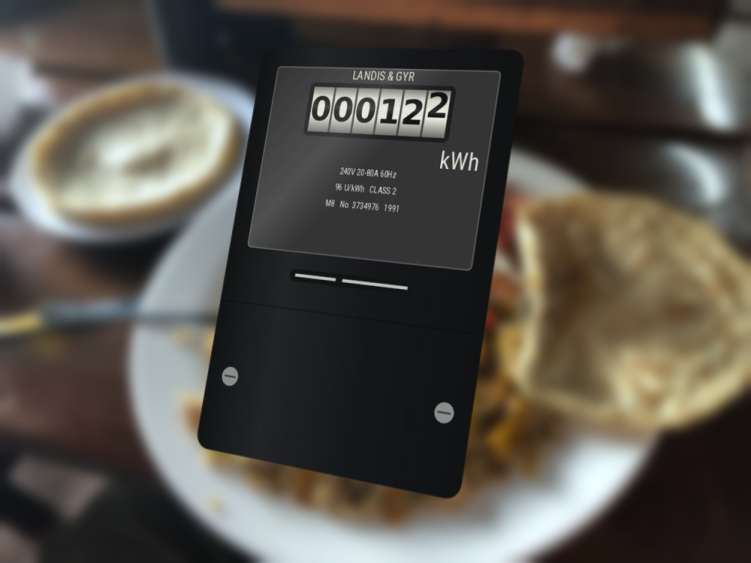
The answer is 122 kWh
